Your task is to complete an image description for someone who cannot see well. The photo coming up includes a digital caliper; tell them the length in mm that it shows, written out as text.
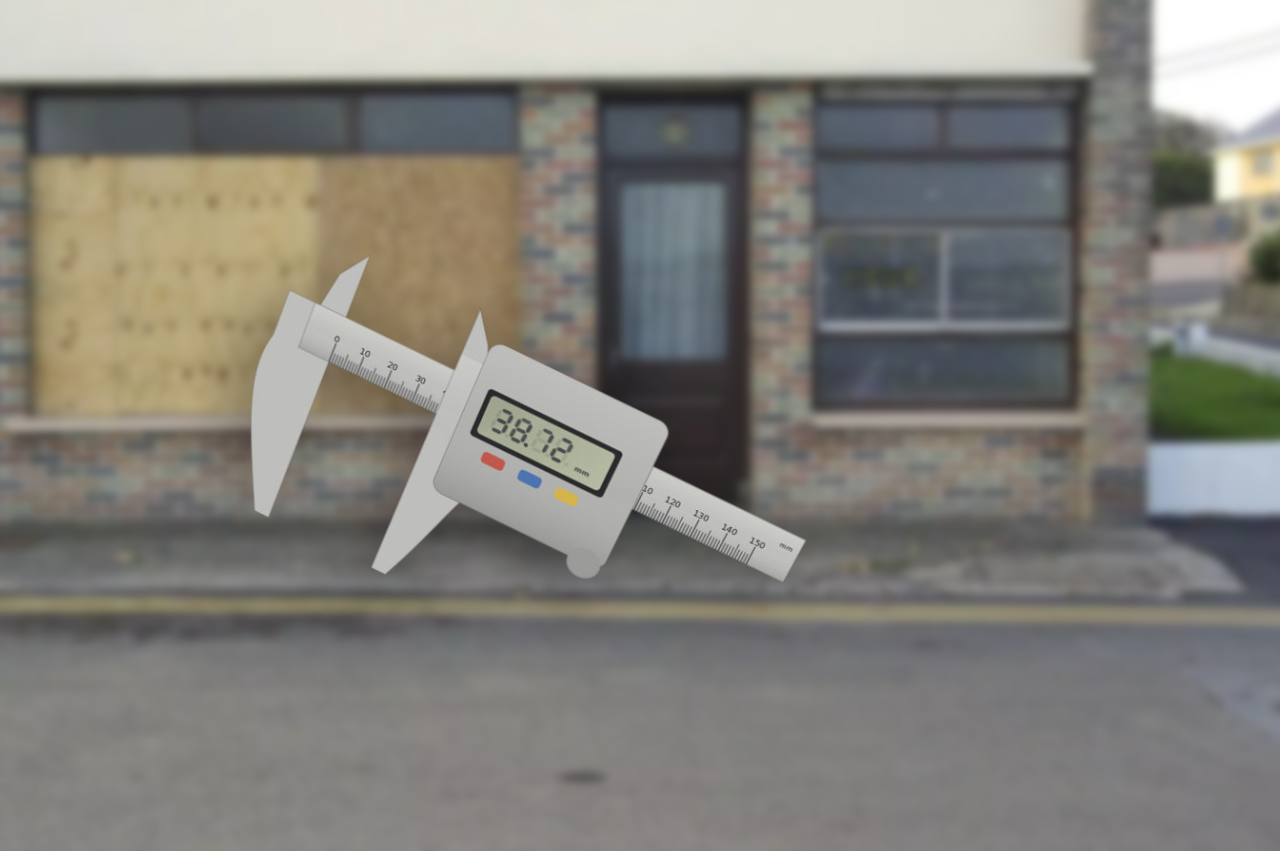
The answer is 38.72 mm
